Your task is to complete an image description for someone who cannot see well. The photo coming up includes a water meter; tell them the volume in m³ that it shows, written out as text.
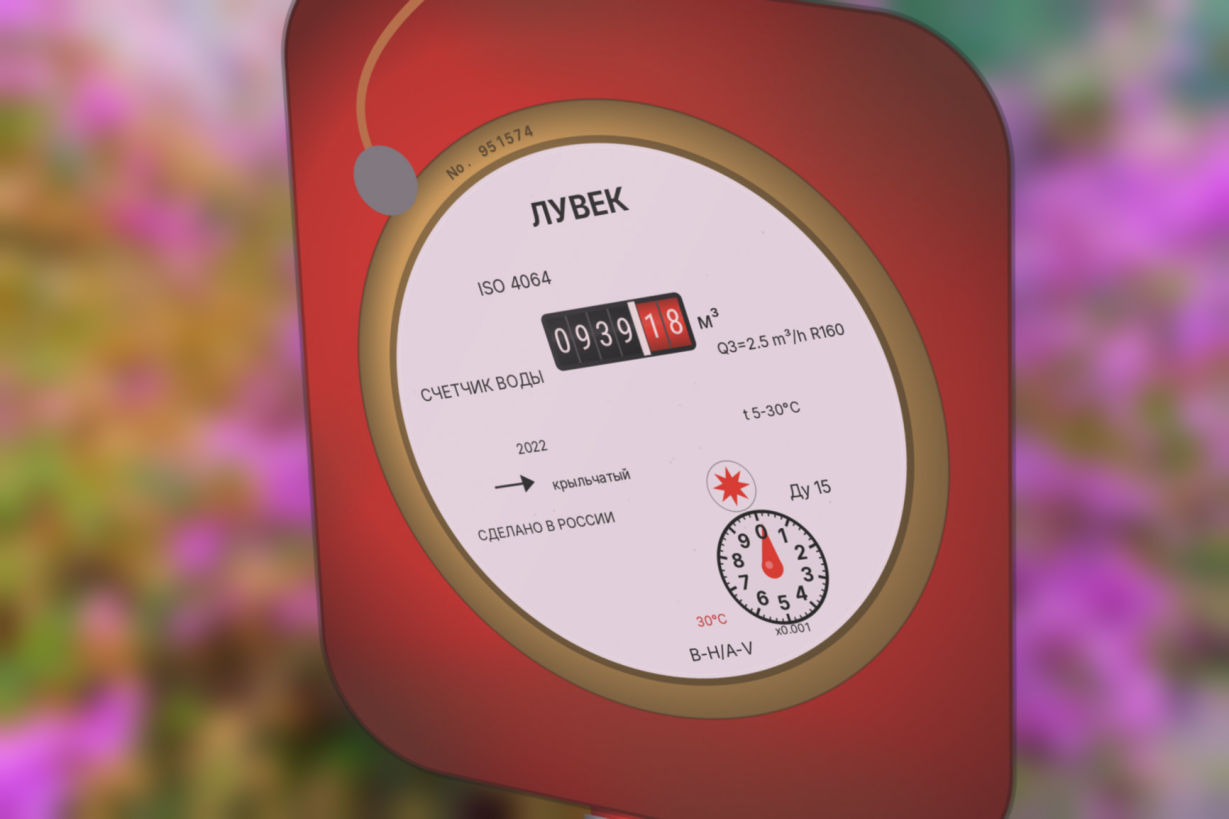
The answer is 939.180 m³
